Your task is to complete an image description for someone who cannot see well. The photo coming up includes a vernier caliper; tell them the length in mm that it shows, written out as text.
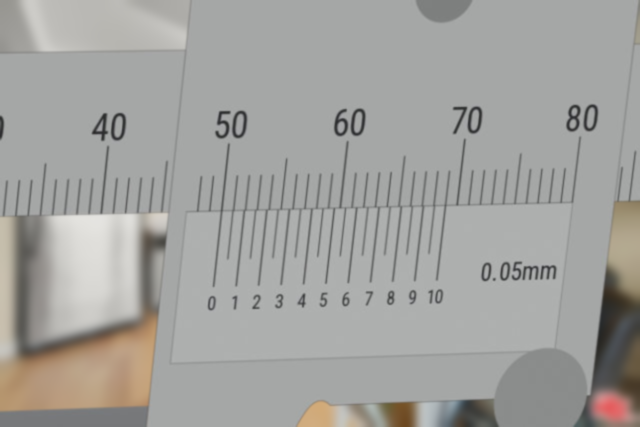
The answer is 50.0 mm
